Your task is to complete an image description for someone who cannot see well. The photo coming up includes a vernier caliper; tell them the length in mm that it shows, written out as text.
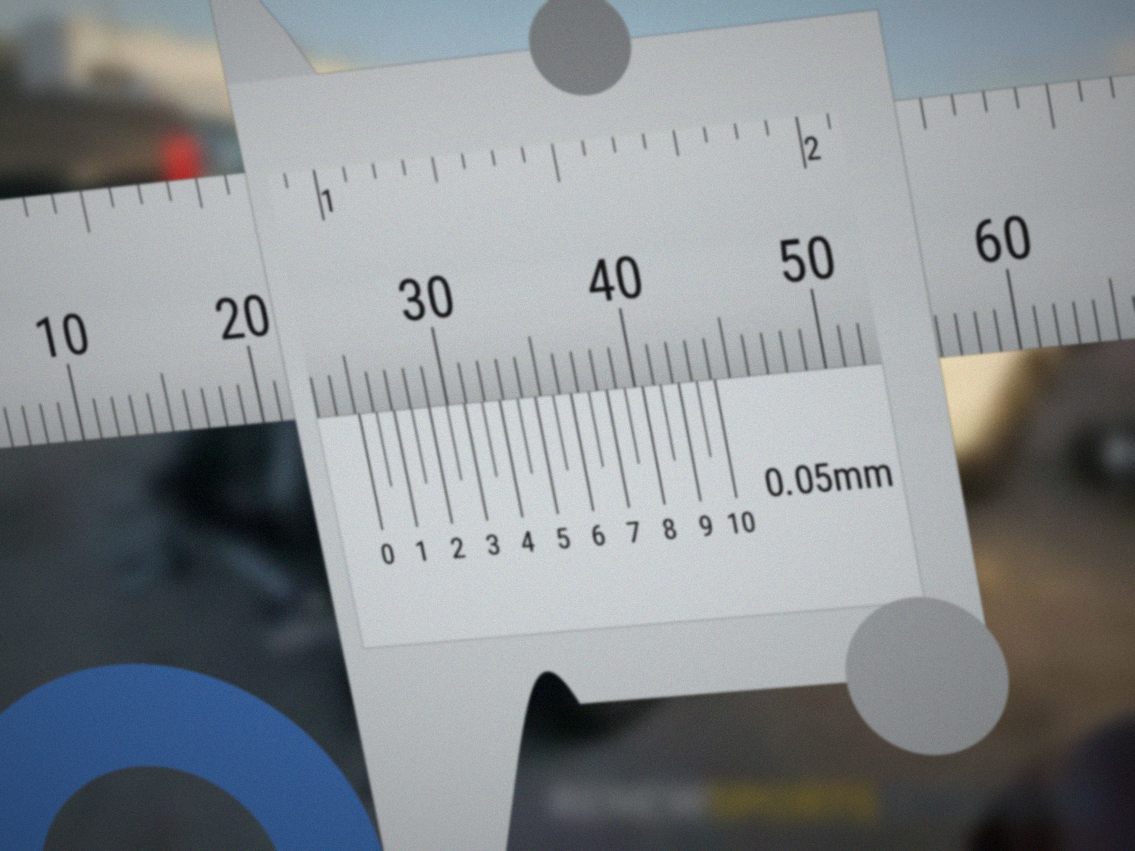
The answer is 25.2 mm
